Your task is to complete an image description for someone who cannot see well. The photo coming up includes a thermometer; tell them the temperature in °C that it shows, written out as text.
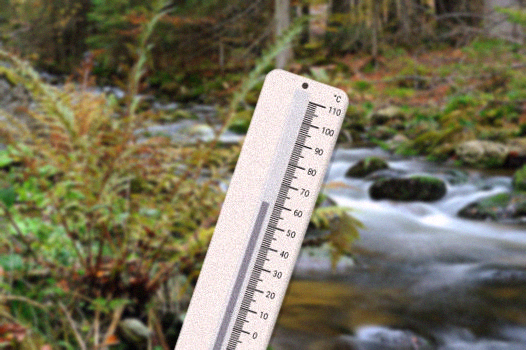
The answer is 60 °C
